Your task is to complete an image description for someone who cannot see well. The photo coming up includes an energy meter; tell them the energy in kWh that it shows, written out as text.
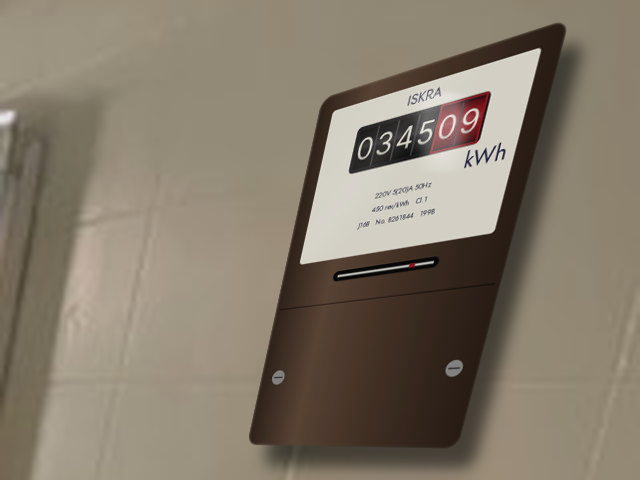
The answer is 345.09 kWh
